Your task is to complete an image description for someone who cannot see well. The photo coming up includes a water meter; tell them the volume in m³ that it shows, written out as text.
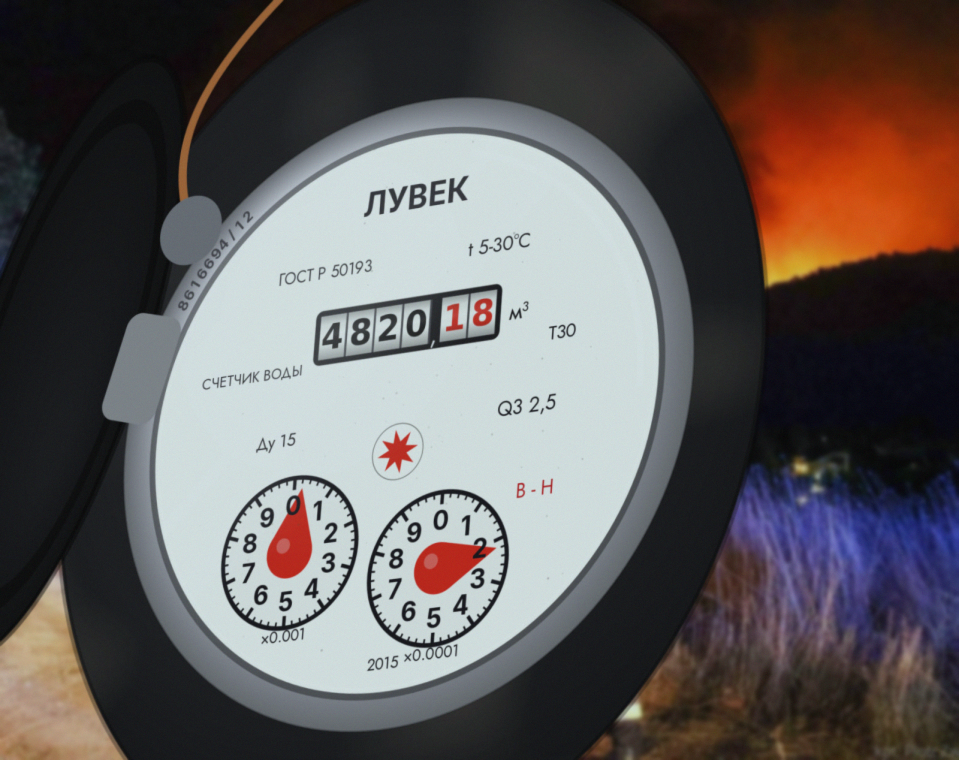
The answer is 4820.1802 m³
